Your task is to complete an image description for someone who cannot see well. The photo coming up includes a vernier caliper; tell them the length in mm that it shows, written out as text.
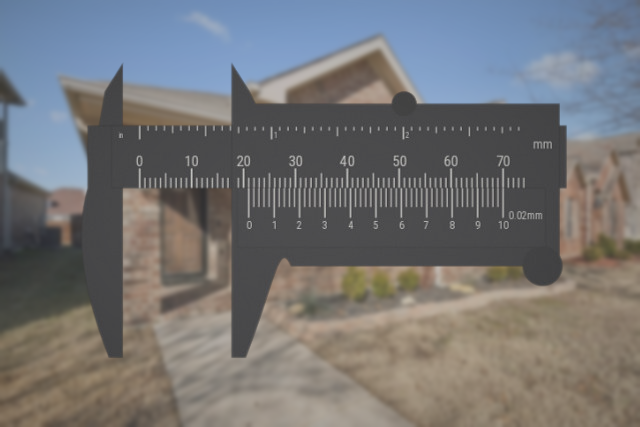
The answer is 21.0 mm
